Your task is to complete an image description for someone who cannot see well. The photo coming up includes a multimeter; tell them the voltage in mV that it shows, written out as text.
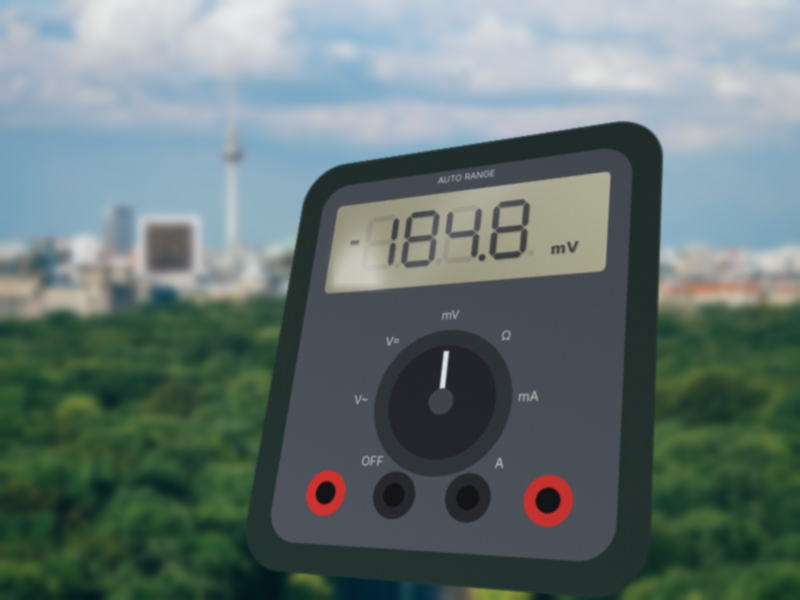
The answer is -184.8 mV
